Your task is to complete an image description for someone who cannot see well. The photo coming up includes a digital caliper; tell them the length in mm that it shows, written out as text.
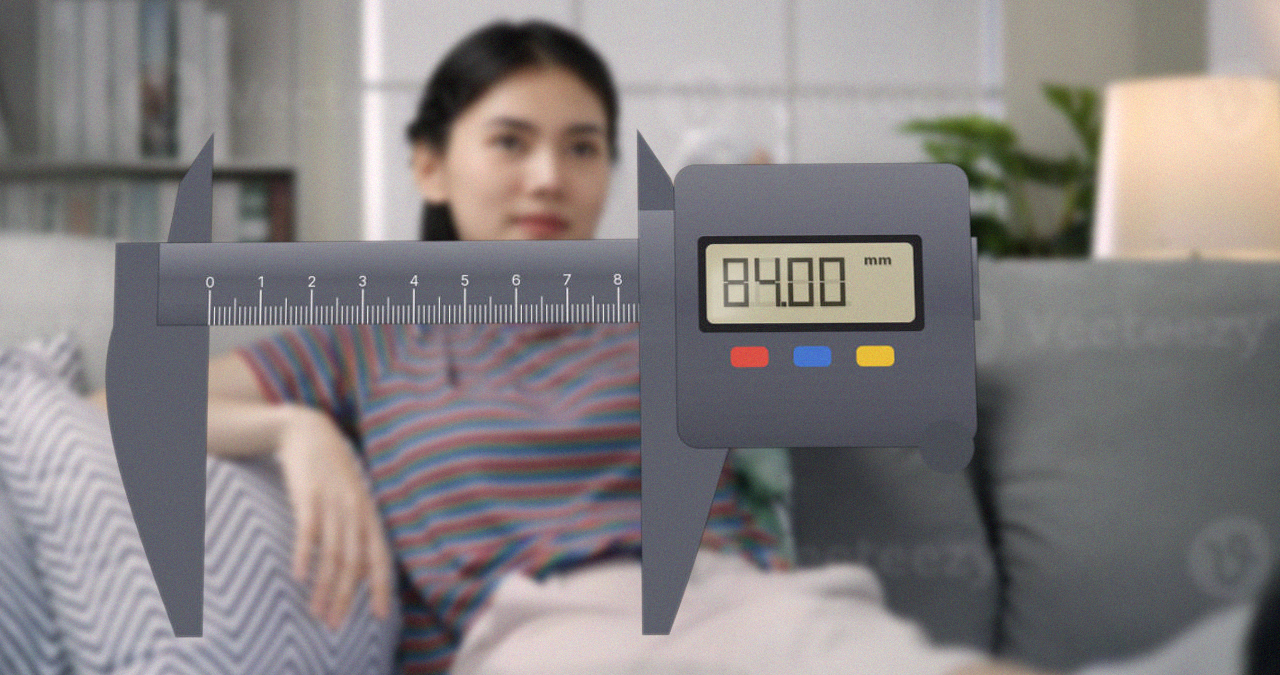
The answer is 84.00 mm
